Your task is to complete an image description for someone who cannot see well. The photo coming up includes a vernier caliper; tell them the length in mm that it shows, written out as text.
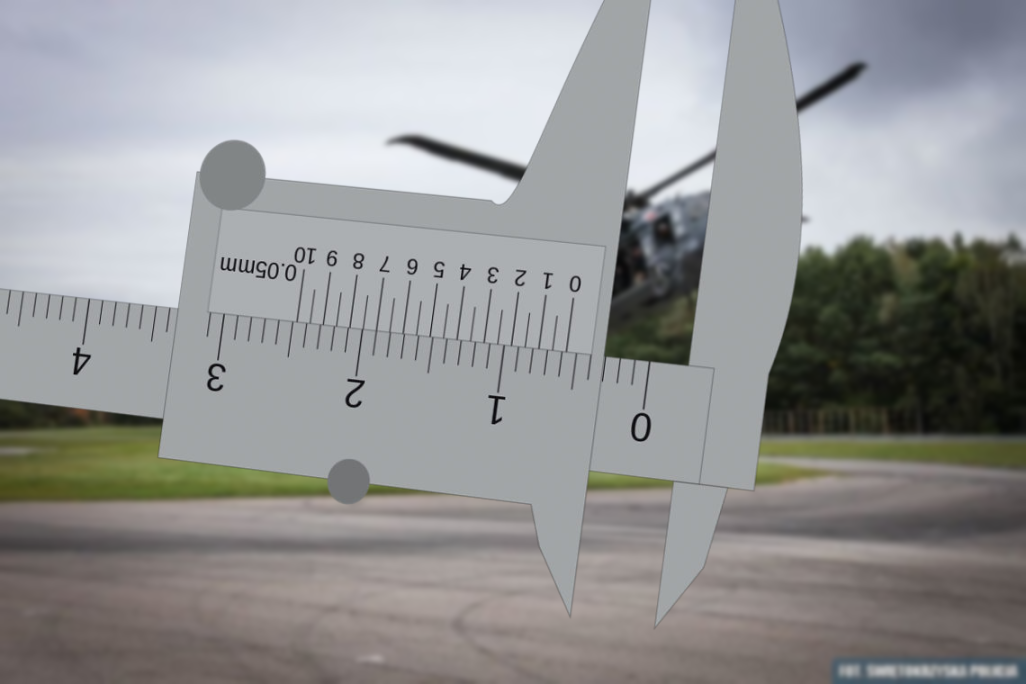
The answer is 5.7 mm
